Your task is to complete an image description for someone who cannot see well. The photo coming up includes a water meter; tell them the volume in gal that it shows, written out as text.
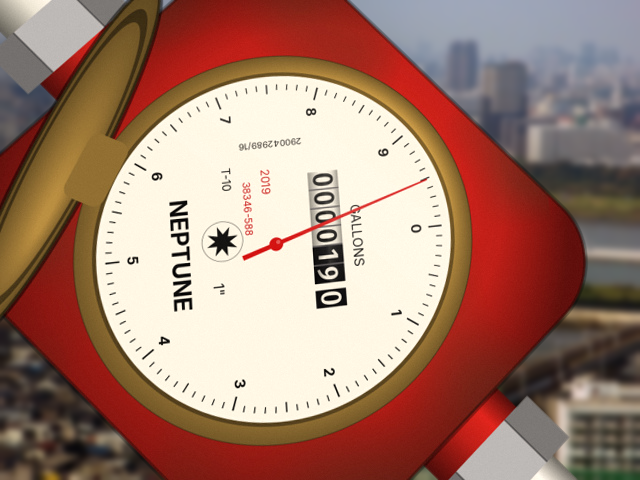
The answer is 189.5 gal
